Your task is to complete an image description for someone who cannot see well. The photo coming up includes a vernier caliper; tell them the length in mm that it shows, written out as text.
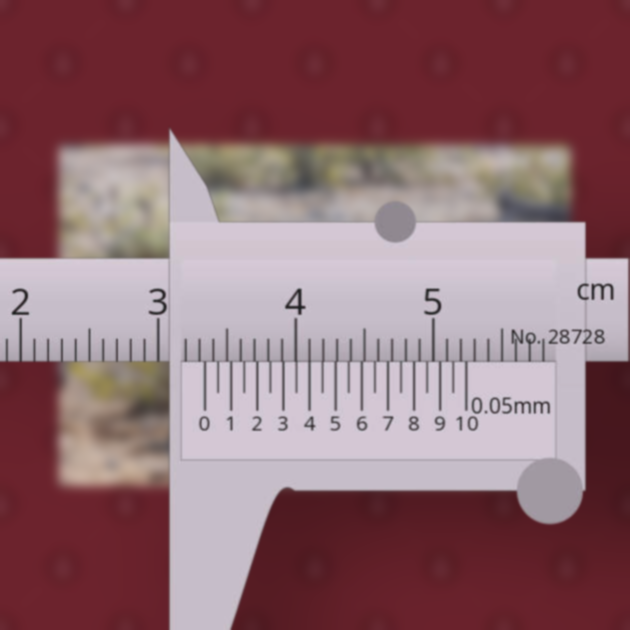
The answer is 33.4 mm
